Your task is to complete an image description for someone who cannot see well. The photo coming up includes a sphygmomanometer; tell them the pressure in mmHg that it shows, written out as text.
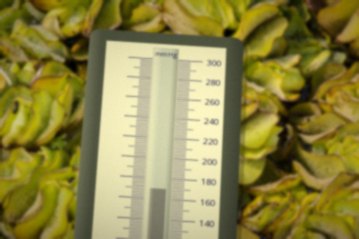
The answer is 170 mmHg
